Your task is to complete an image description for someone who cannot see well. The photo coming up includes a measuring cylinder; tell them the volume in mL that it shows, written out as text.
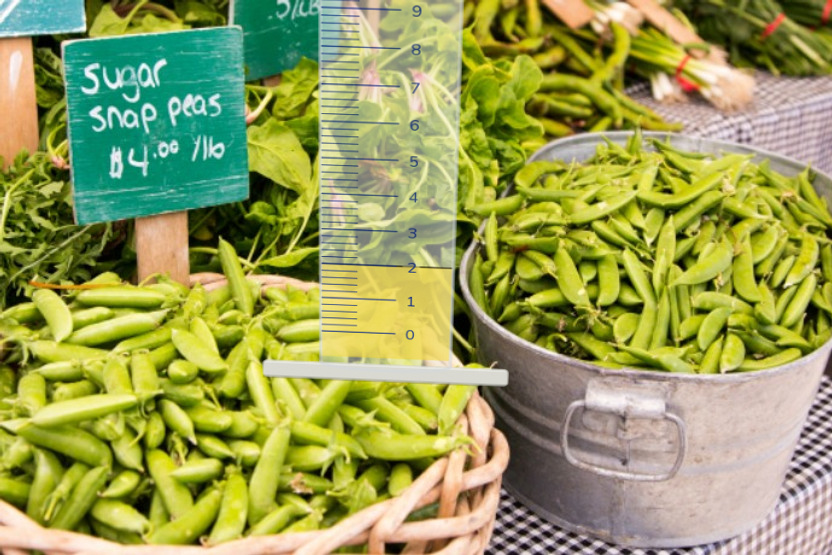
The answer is 2 mL
